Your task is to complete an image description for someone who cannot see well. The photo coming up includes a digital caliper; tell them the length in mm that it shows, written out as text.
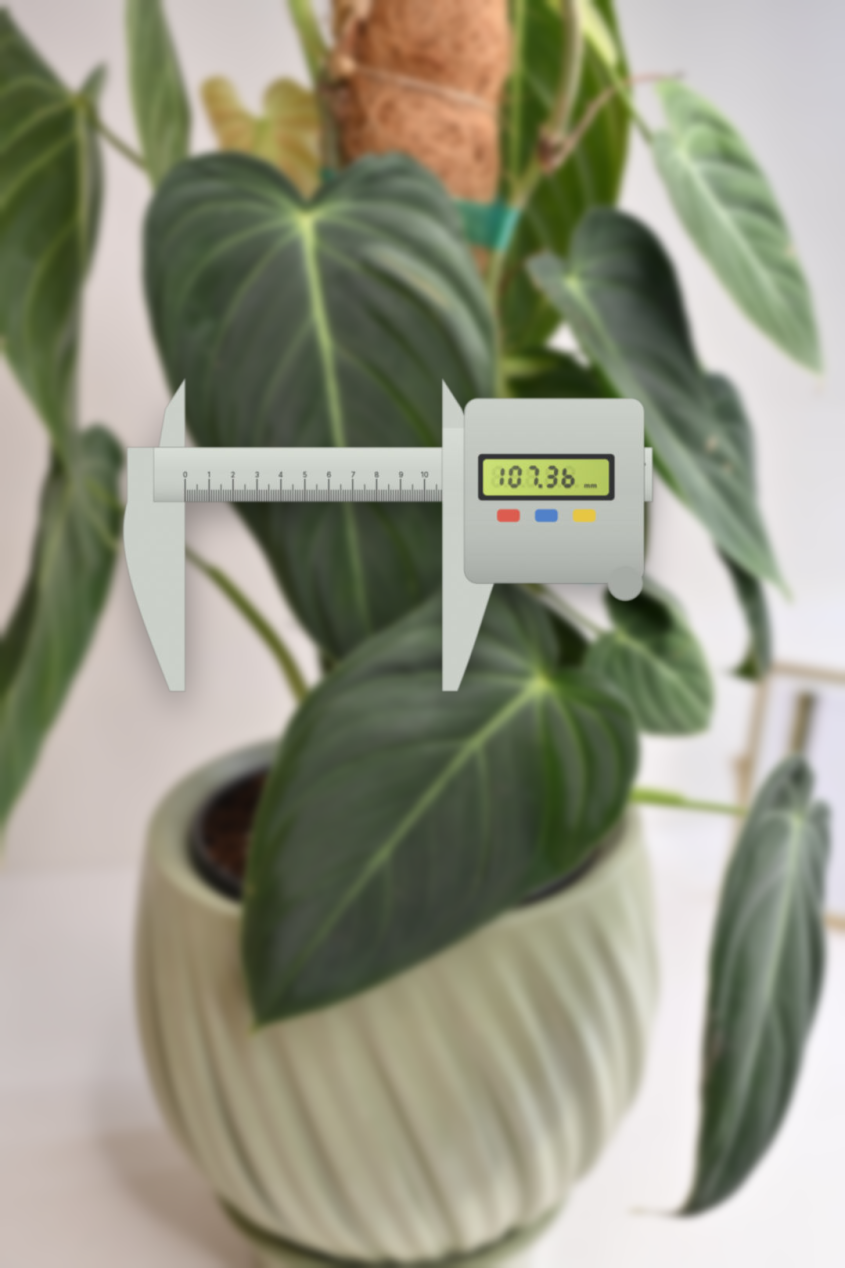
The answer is 107.36 mm
